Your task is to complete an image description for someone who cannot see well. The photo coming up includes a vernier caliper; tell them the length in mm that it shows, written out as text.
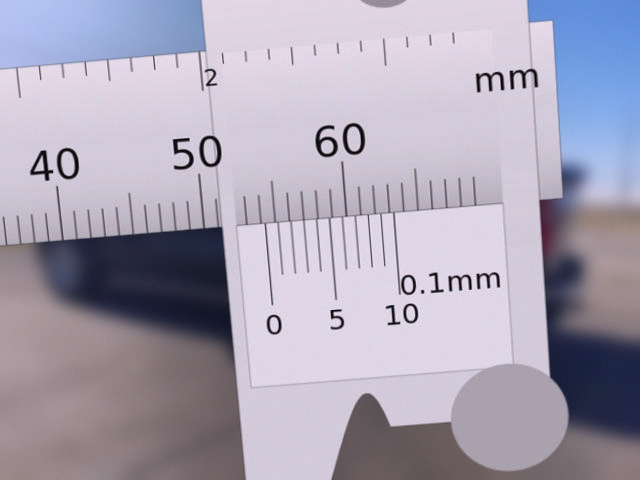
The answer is 54.3 mm
